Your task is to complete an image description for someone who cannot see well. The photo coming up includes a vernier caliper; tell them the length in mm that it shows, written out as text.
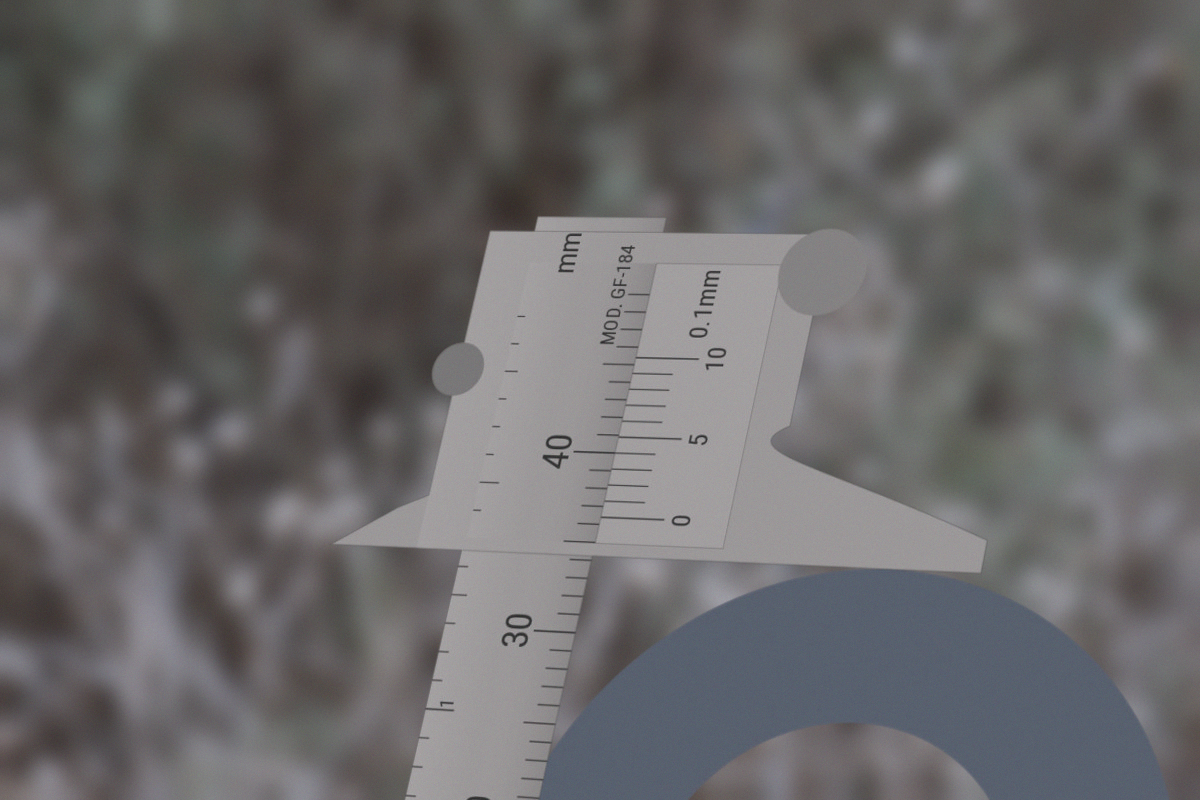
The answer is 36.4 mm
